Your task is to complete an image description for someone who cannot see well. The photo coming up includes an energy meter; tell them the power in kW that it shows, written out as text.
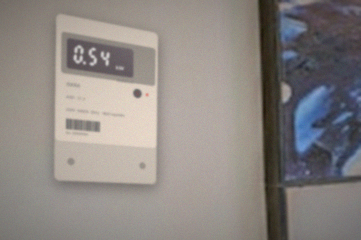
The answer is 0.54 kW
